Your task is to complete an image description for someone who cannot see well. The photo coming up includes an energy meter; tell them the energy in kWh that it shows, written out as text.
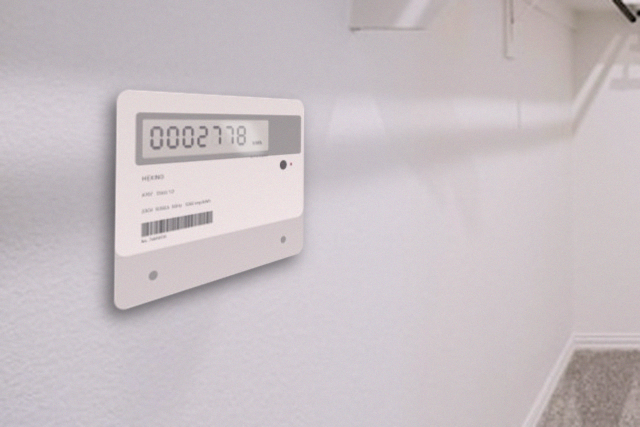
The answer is 2778 kWh
